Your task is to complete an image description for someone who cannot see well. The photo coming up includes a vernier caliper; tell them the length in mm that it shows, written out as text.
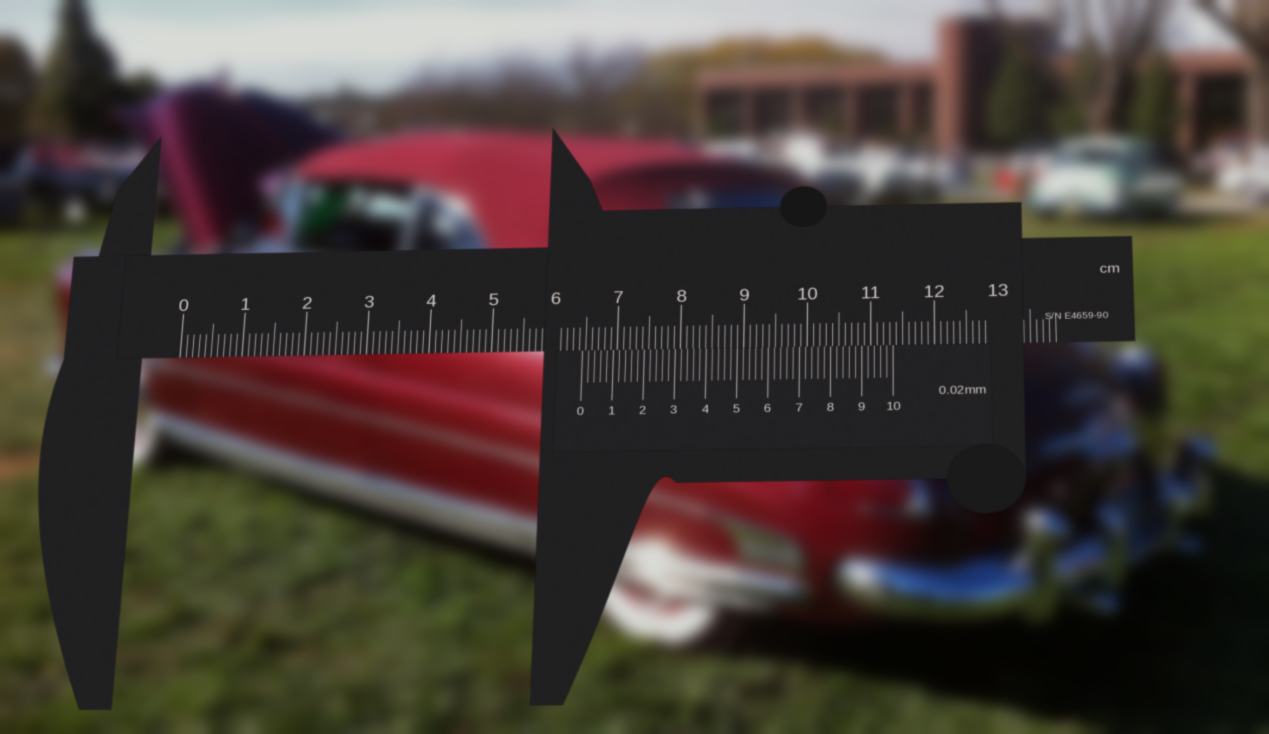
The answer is 64.5 mm
